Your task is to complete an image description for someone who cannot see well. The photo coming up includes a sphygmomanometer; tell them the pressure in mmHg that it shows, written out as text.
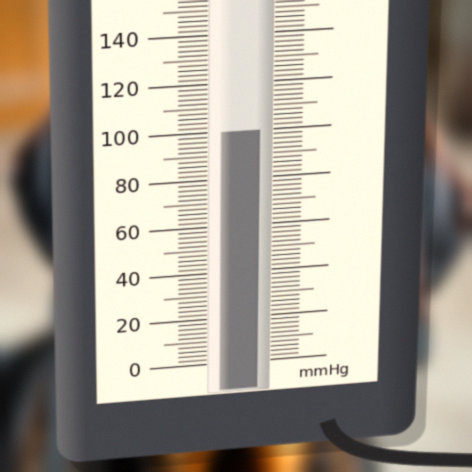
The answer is 100 mmHg
